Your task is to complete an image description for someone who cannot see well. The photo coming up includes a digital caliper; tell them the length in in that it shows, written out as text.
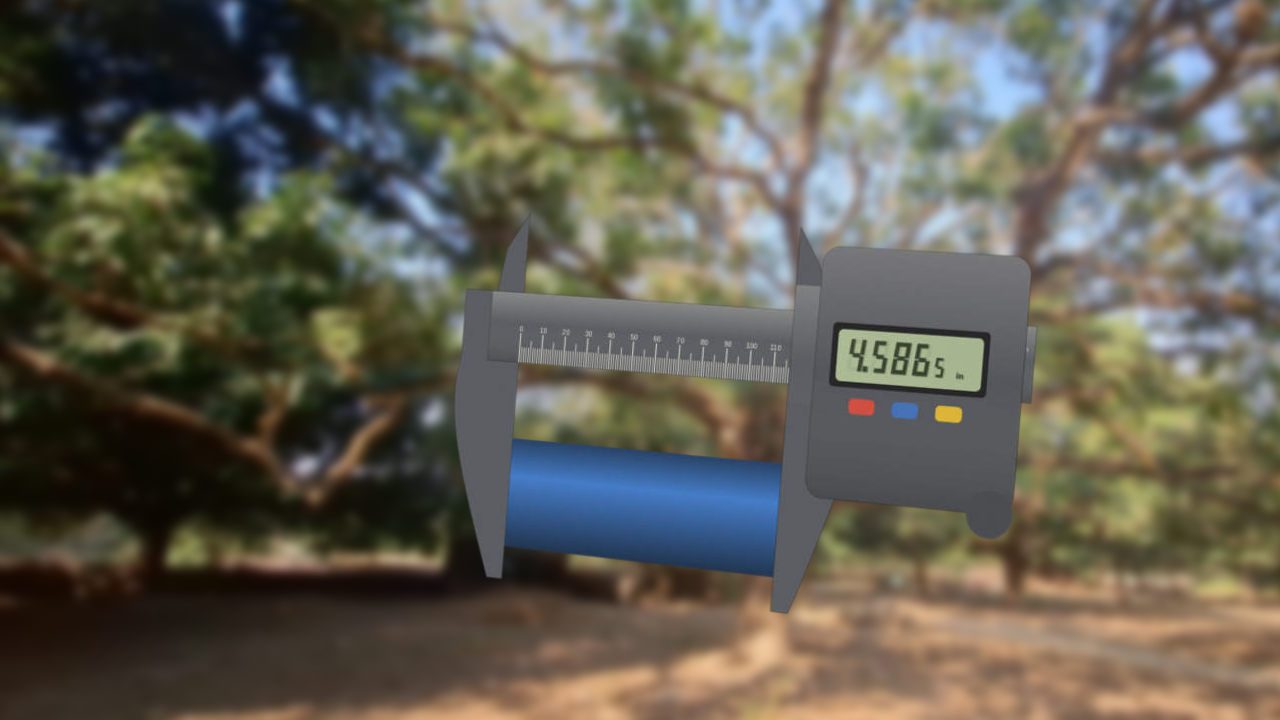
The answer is 4.5865 in
